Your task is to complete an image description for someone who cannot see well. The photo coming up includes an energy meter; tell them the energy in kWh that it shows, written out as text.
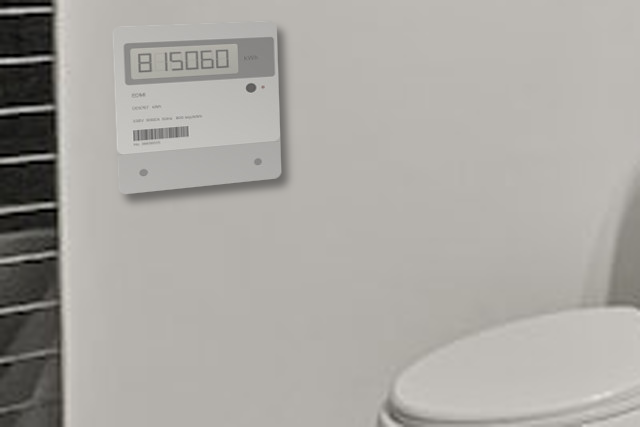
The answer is 815060 kWh
